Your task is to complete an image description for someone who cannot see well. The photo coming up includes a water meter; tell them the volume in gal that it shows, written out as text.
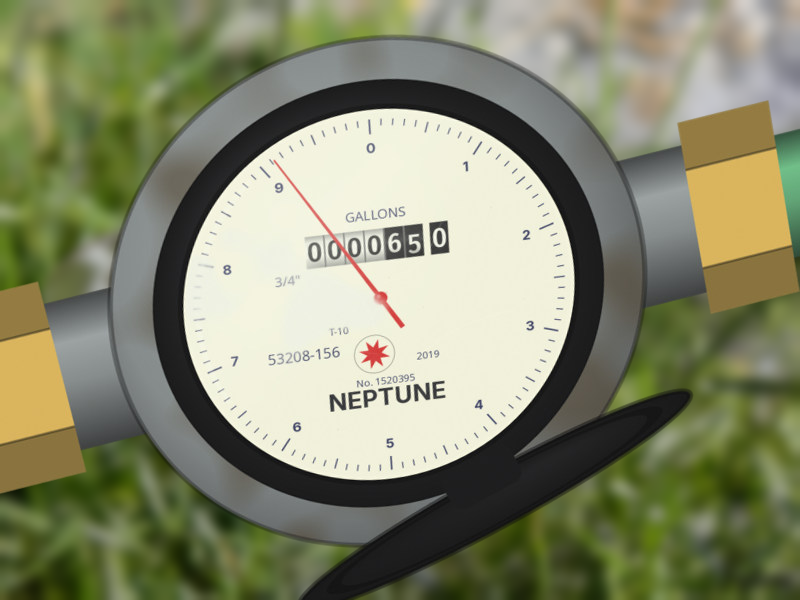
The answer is 649.1 gal
